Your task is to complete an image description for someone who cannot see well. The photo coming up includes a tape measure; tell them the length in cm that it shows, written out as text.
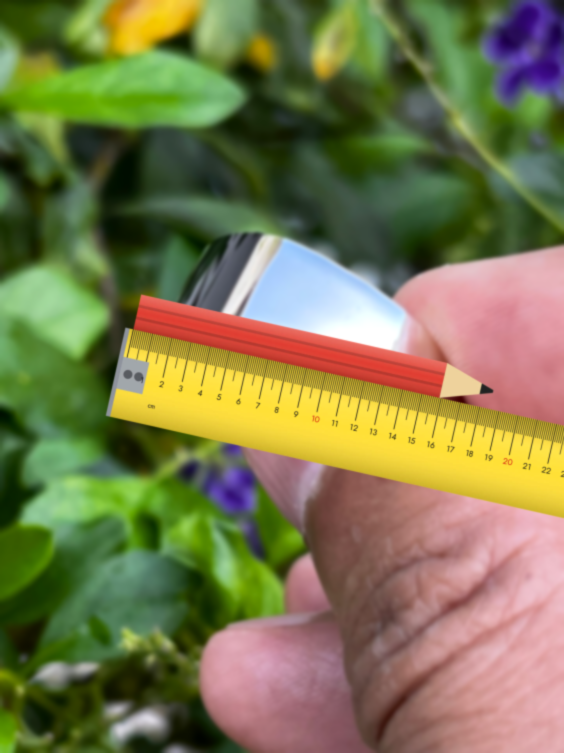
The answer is 18.5 cm
